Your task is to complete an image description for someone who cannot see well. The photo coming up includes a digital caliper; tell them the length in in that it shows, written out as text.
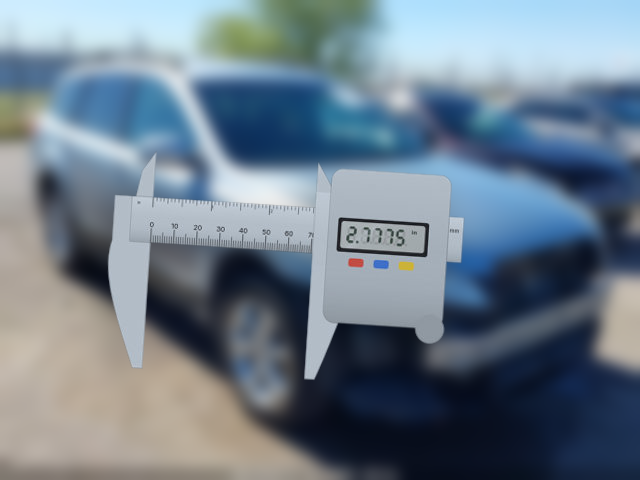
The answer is 2.7775 in
